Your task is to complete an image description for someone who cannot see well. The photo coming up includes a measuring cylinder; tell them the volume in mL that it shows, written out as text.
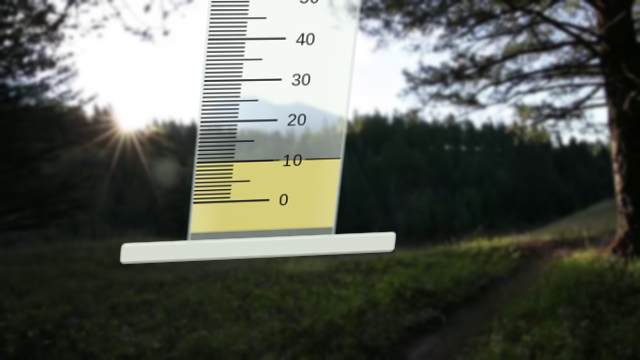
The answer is 10 mL
